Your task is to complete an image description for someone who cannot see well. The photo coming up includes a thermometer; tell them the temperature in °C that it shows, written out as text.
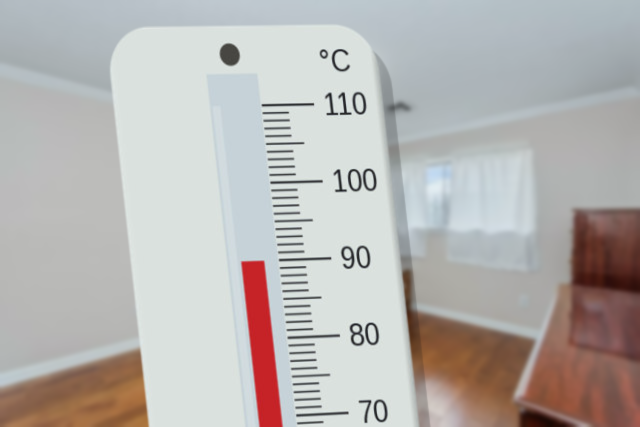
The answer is 90 °C
